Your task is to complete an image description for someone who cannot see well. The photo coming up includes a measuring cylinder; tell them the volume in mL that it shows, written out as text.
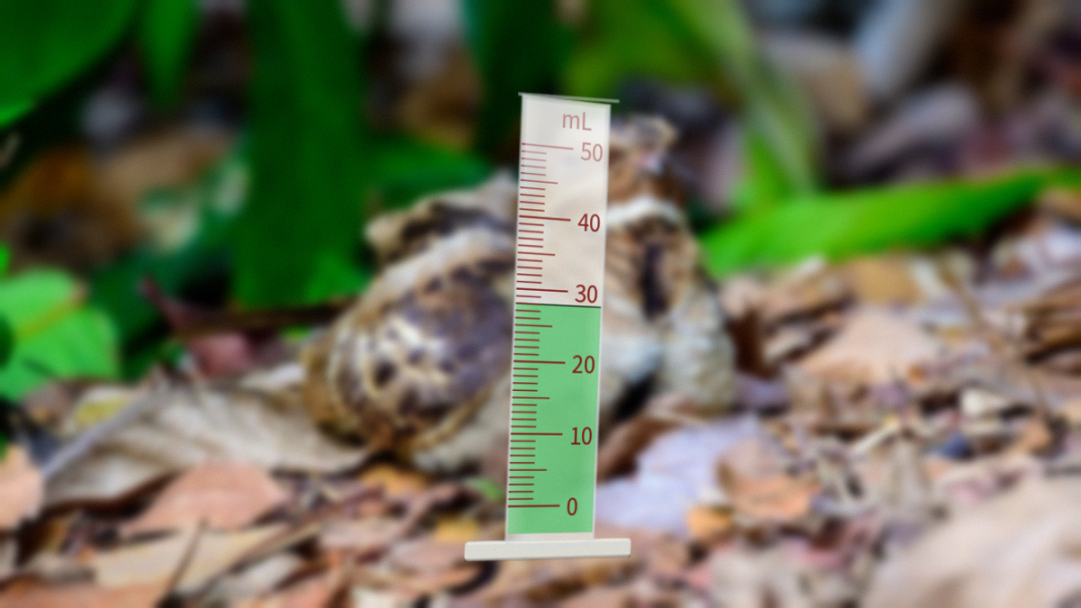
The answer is 28 mL
